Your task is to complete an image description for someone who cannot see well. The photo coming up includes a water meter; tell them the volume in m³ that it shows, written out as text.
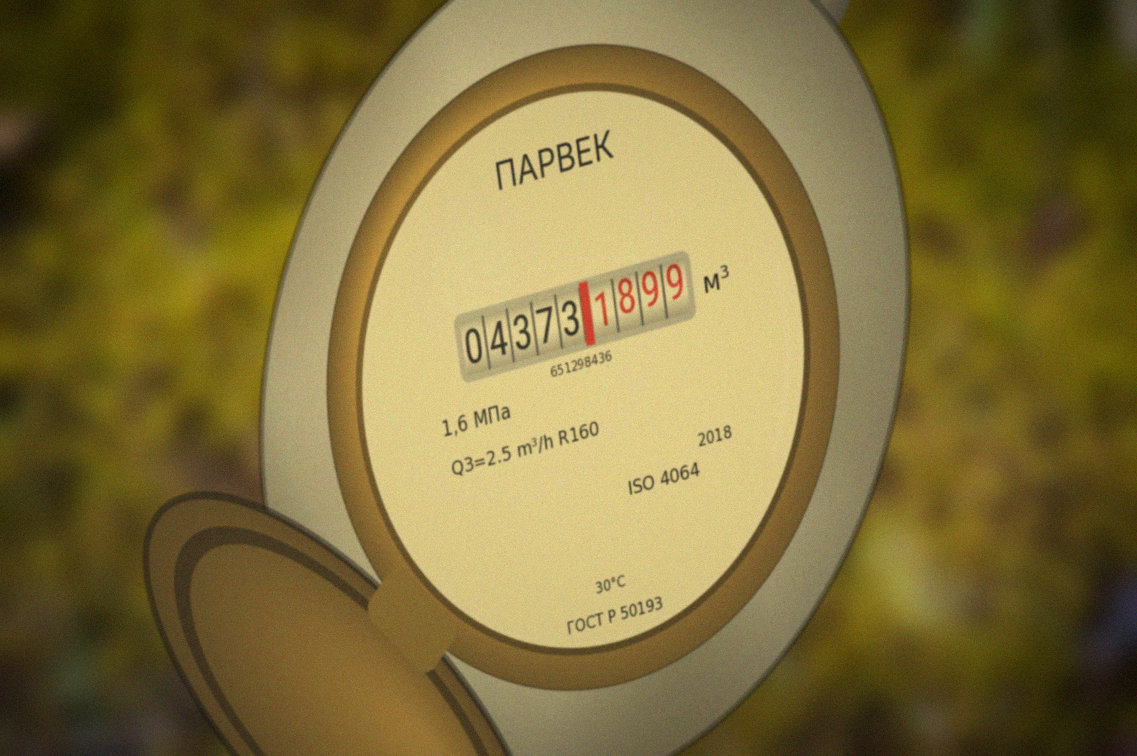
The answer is 4373.1899 m³
